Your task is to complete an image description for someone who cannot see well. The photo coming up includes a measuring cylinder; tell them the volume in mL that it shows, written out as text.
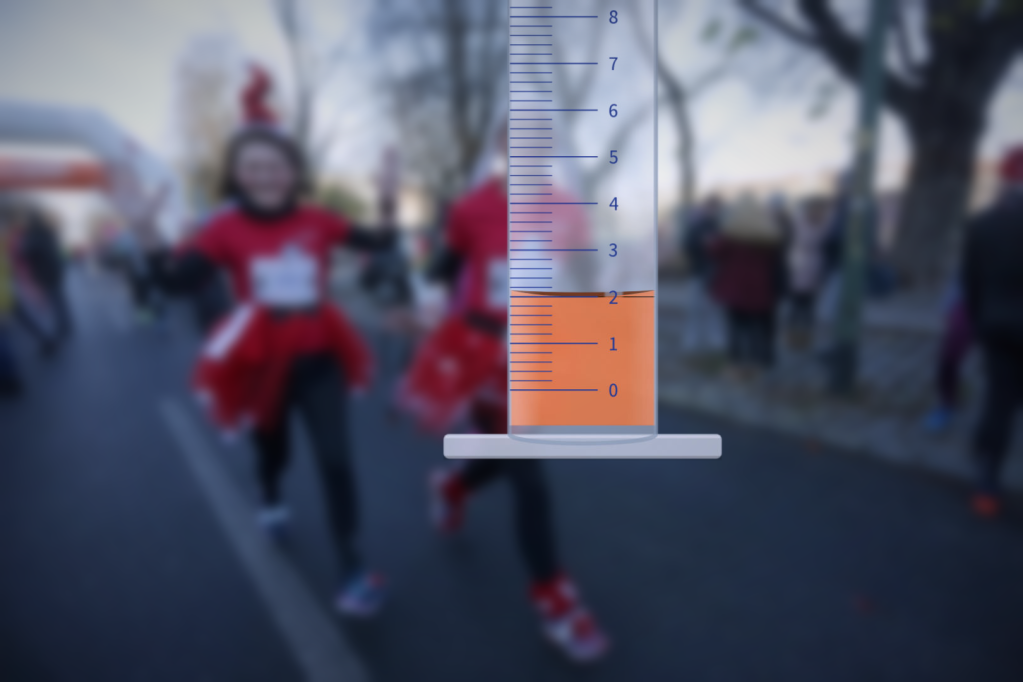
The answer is 2 mL
